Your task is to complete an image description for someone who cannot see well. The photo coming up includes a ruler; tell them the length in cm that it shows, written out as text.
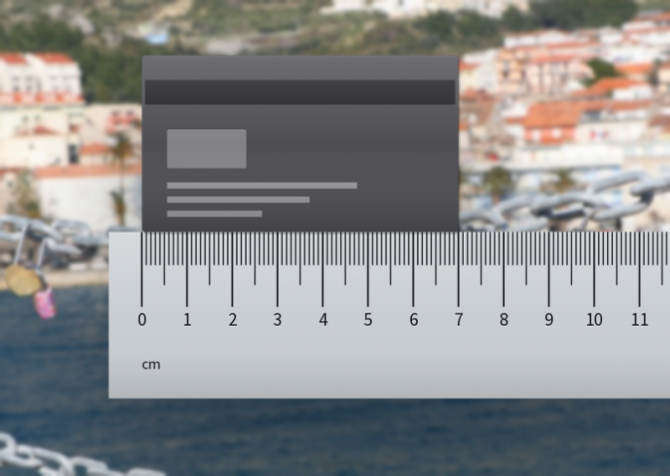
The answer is 7 cm
